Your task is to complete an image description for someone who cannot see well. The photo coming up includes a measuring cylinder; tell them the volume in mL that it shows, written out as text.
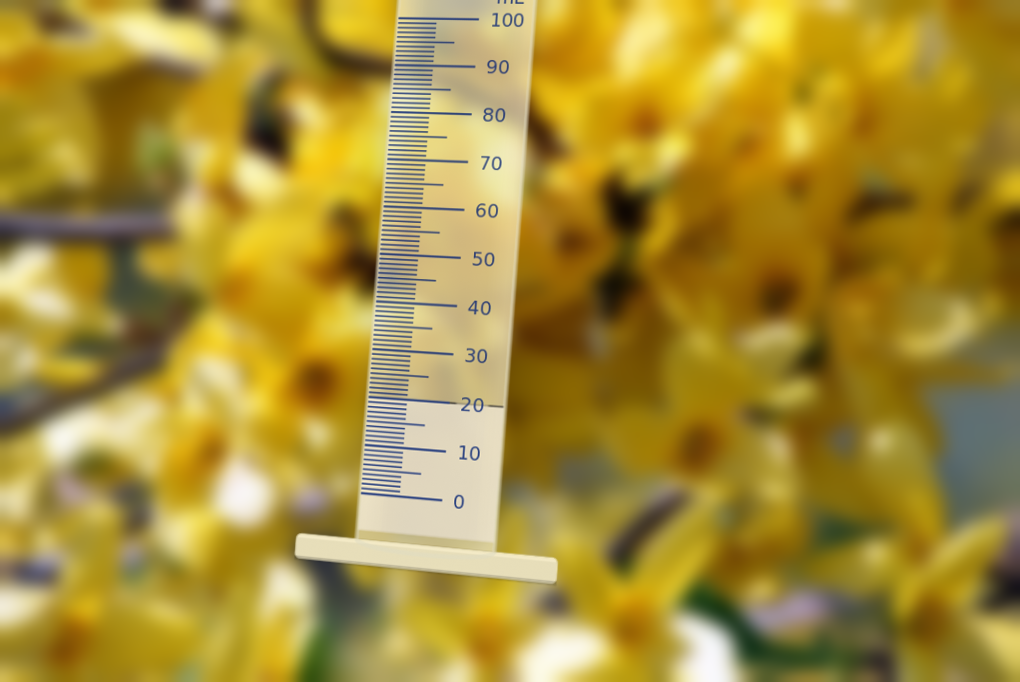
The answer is 20 mL
